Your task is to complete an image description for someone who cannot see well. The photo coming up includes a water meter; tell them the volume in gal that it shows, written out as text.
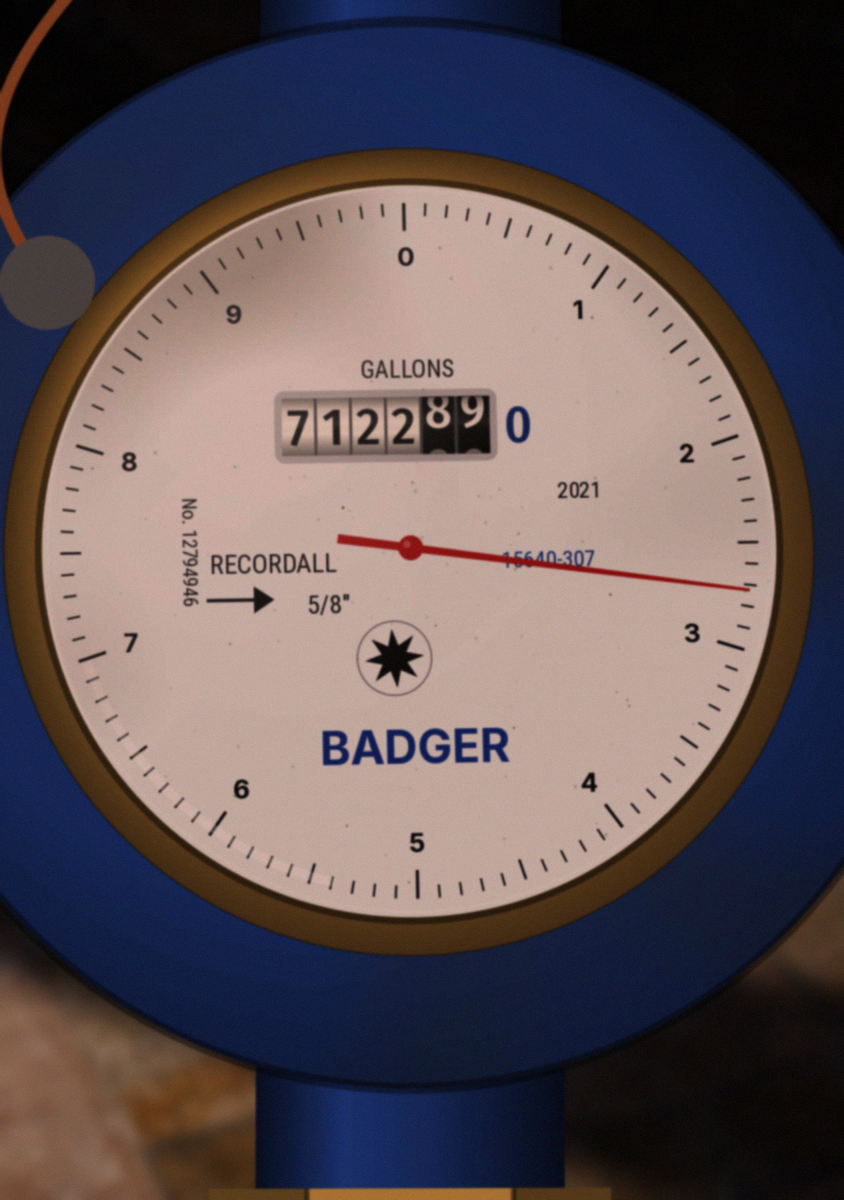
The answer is 7122892.7 gal
